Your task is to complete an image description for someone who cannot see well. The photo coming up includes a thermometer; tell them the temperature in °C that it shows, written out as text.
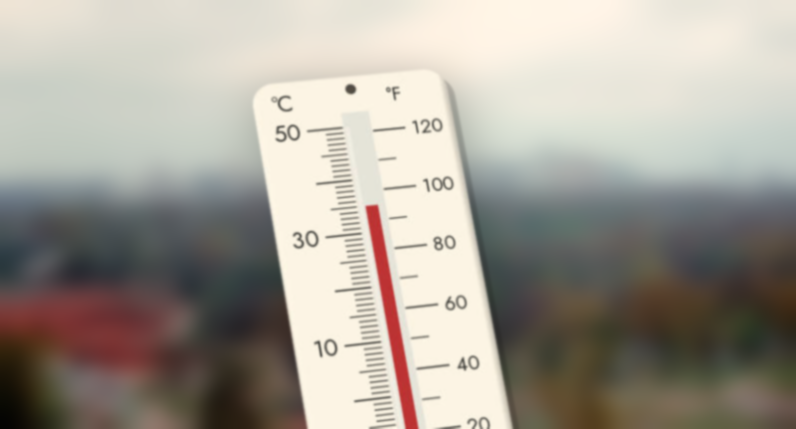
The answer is 35 °C
